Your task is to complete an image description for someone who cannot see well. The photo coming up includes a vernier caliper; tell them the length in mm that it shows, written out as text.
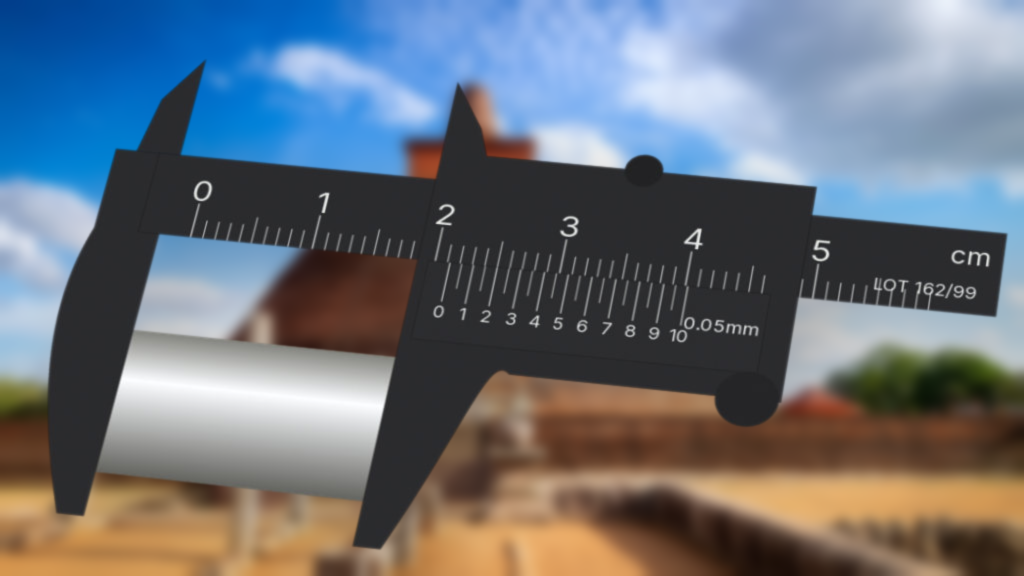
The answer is 21.2 mm
